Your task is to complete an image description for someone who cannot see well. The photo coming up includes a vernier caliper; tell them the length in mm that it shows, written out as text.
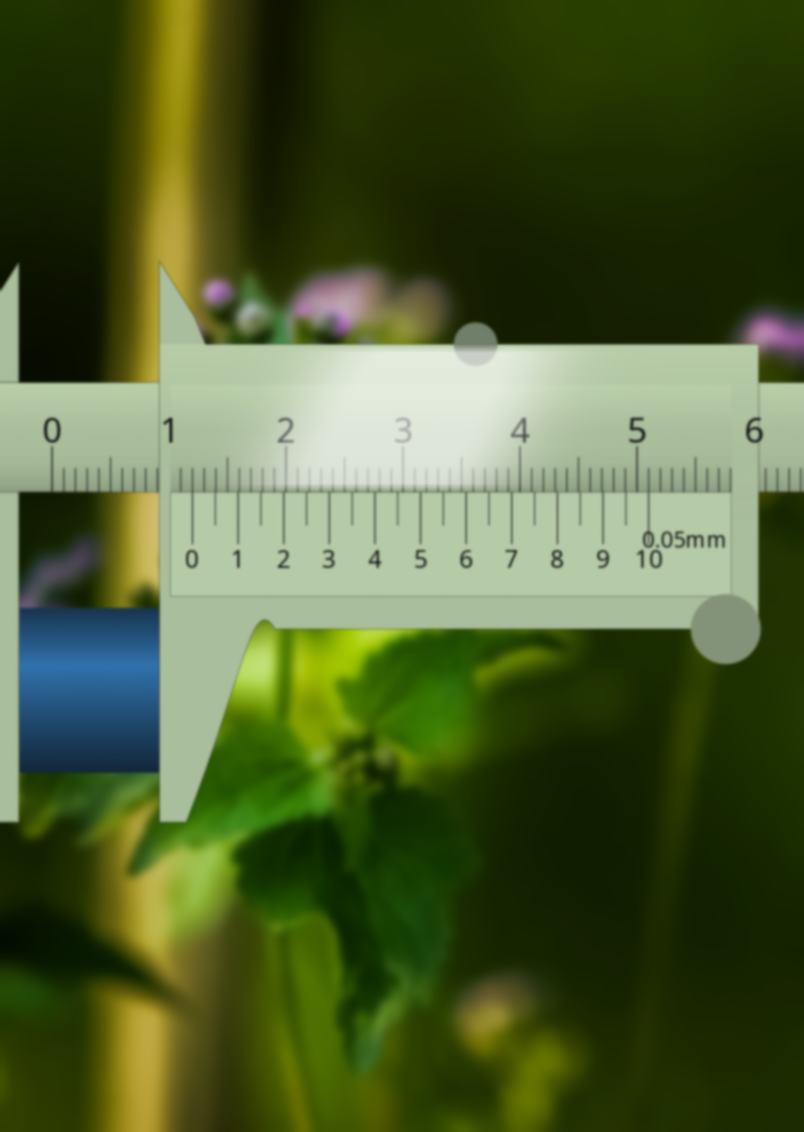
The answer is 12.0 mm
